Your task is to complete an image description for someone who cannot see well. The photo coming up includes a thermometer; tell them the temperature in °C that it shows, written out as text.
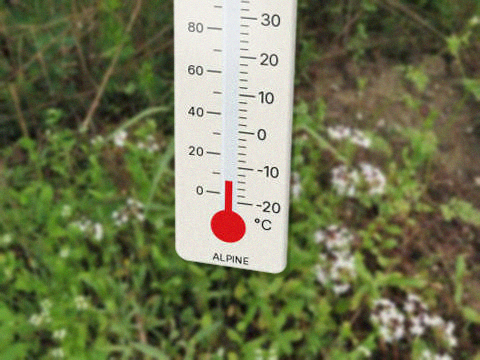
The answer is -14 °C
